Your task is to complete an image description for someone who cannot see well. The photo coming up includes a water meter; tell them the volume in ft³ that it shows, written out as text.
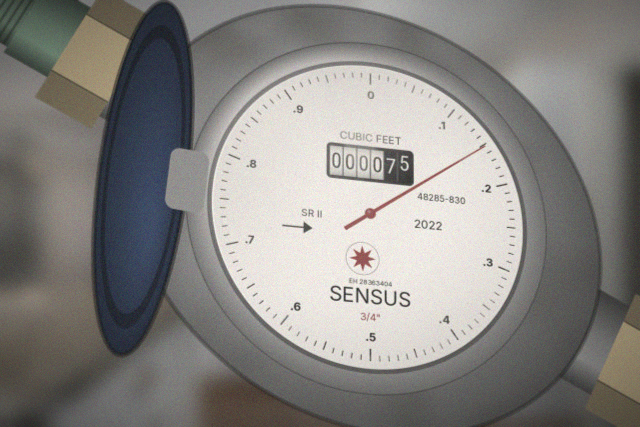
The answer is 75.15 ft³
